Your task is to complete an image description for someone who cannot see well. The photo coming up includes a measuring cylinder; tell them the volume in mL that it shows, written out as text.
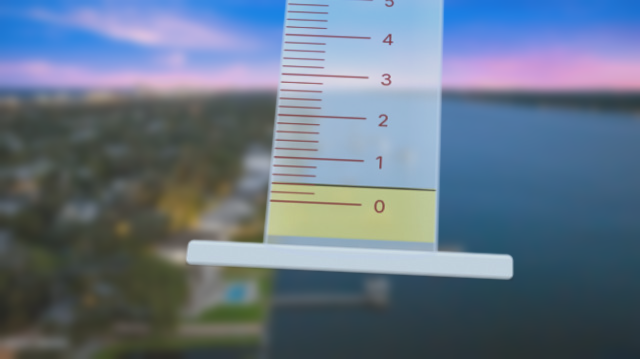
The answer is 0.4 mL
